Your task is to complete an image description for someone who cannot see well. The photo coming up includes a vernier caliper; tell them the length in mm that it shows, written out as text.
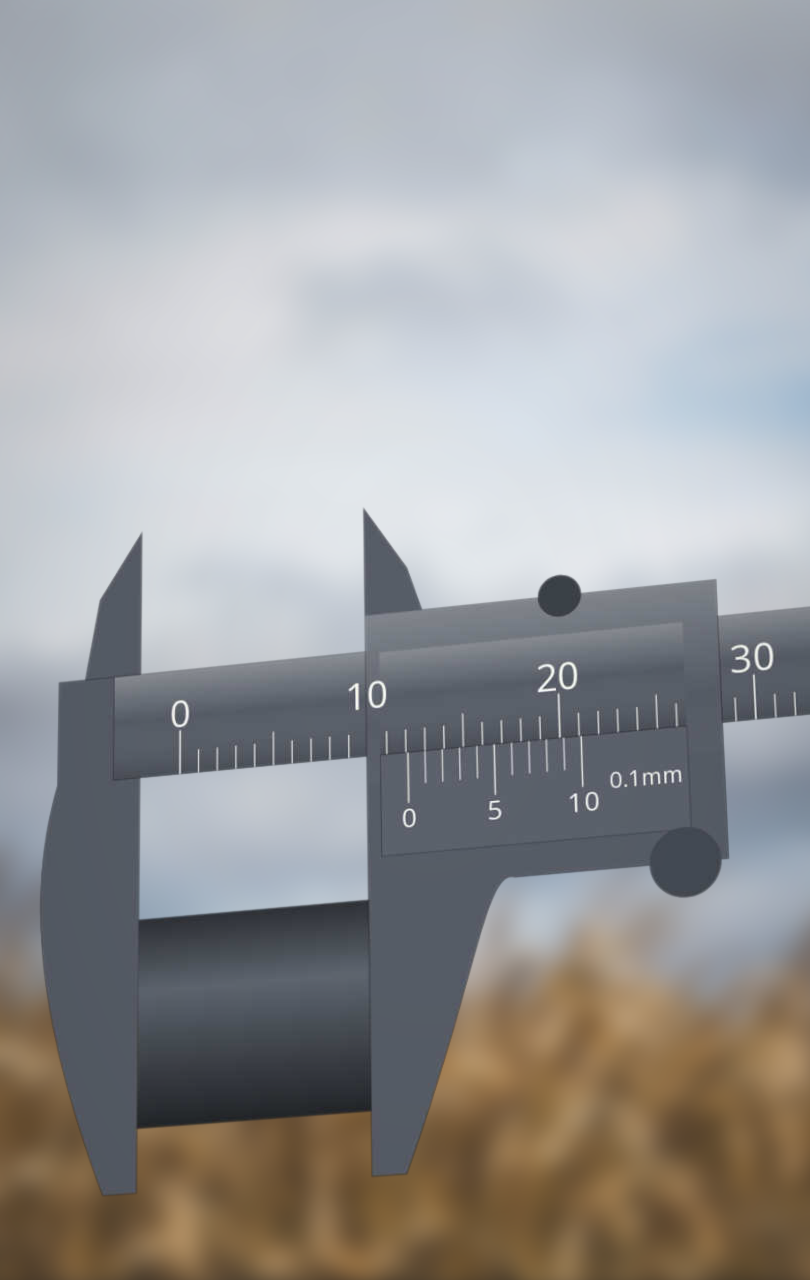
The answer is 12.1 mm
